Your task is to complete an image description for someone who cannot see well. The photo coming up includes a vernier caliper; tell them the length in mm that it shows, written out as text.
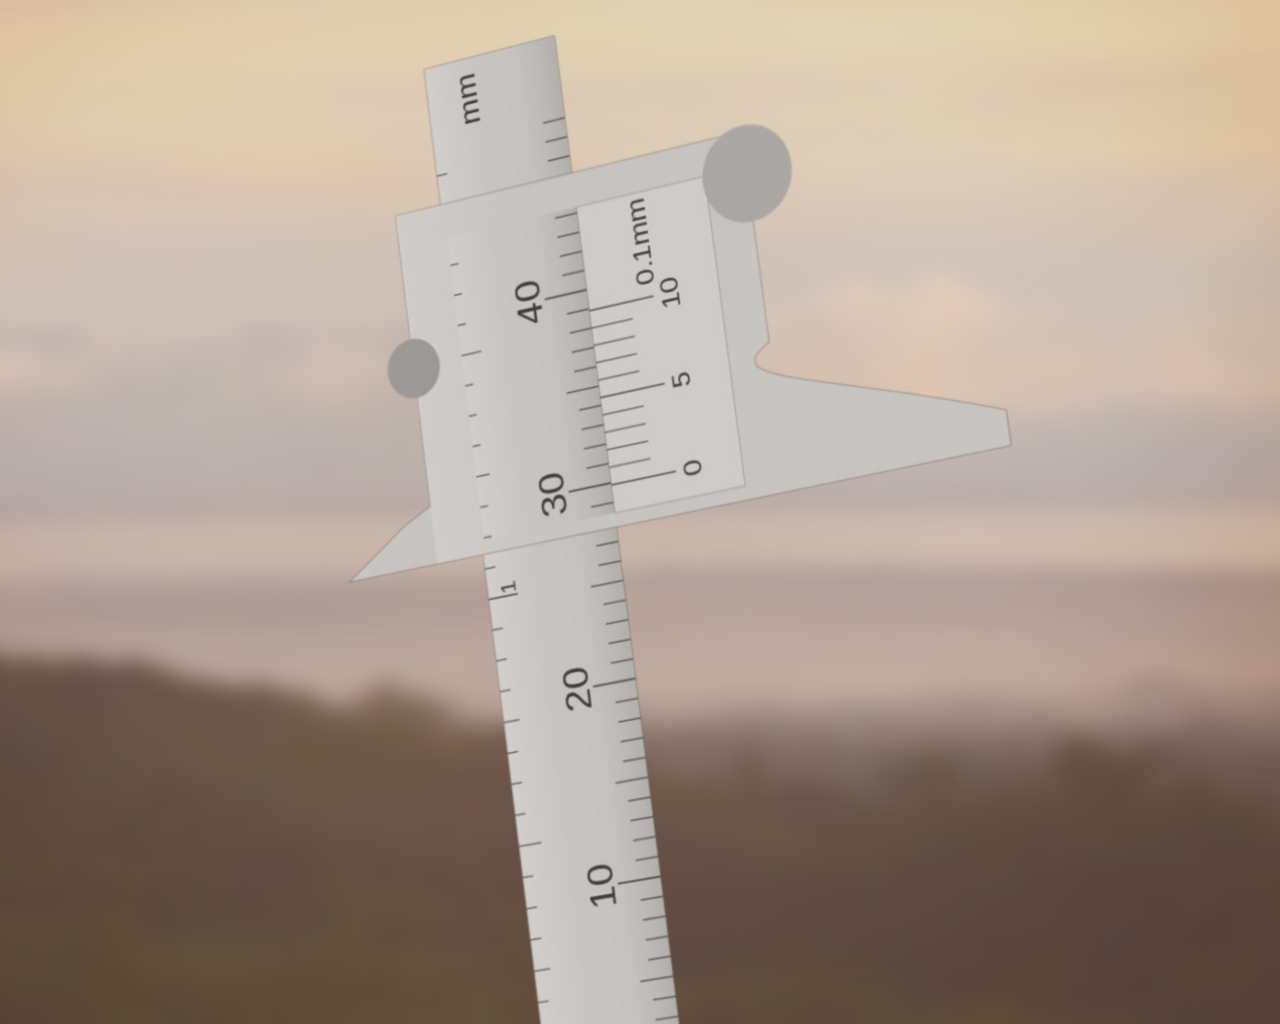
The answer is 29.9 mm
